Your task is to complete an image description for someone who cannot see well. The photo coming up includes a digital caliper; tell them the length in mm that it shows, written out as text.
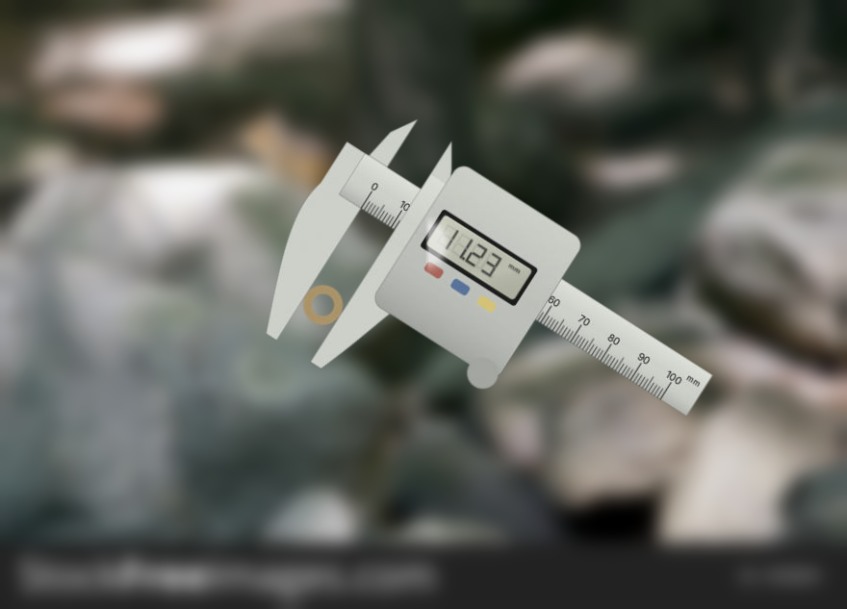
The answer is 11.23 mm
